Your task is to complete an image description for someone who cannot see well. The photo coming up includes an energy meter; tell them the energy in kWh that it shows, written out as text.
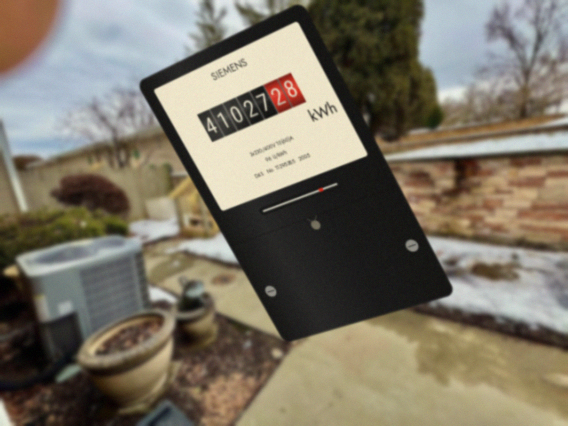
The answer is 41027.28 kWh
